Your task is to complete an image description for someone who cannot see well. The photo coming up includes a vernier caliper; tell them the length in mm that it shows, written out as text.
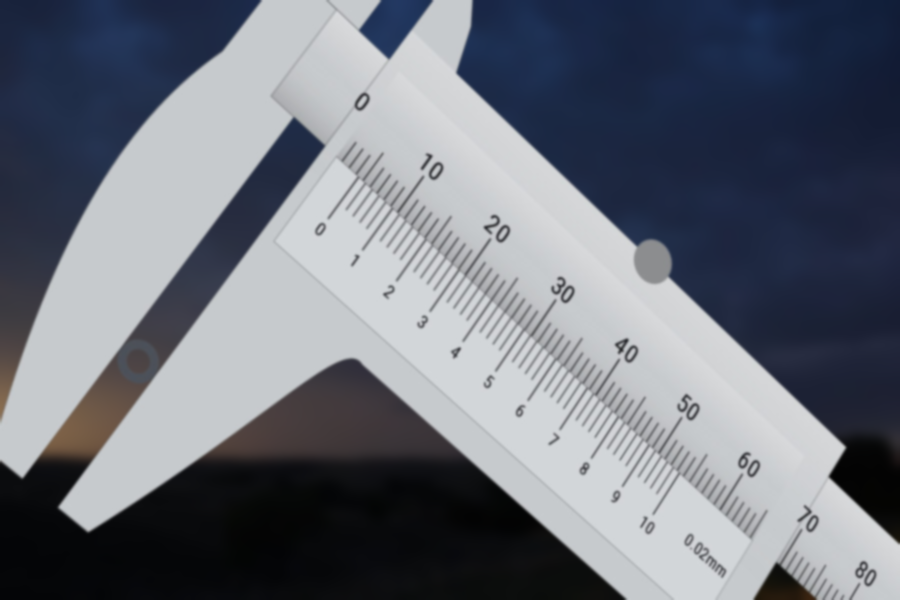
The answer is 4.4 mm
